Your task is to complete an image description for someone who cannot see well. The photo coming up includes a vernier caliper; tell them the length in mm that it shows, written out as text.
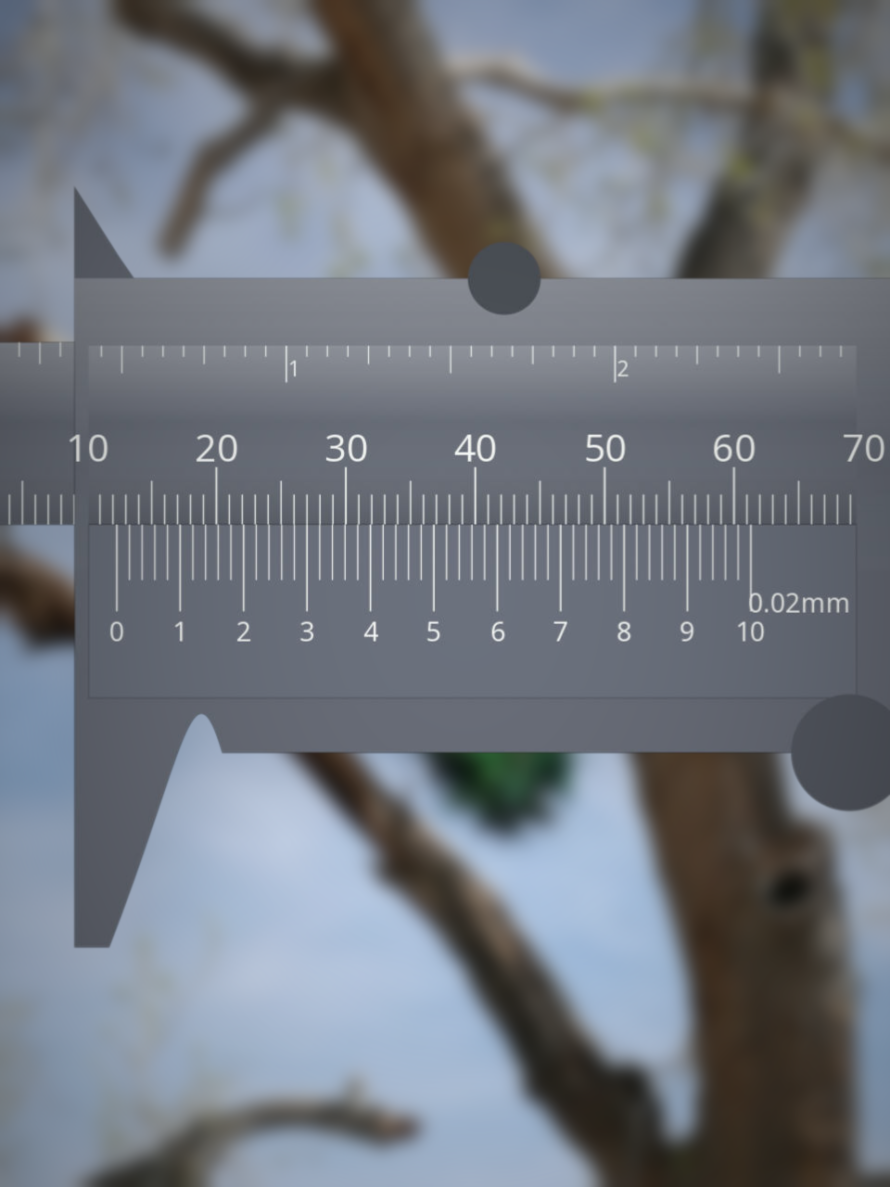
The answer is 12.3 mm
